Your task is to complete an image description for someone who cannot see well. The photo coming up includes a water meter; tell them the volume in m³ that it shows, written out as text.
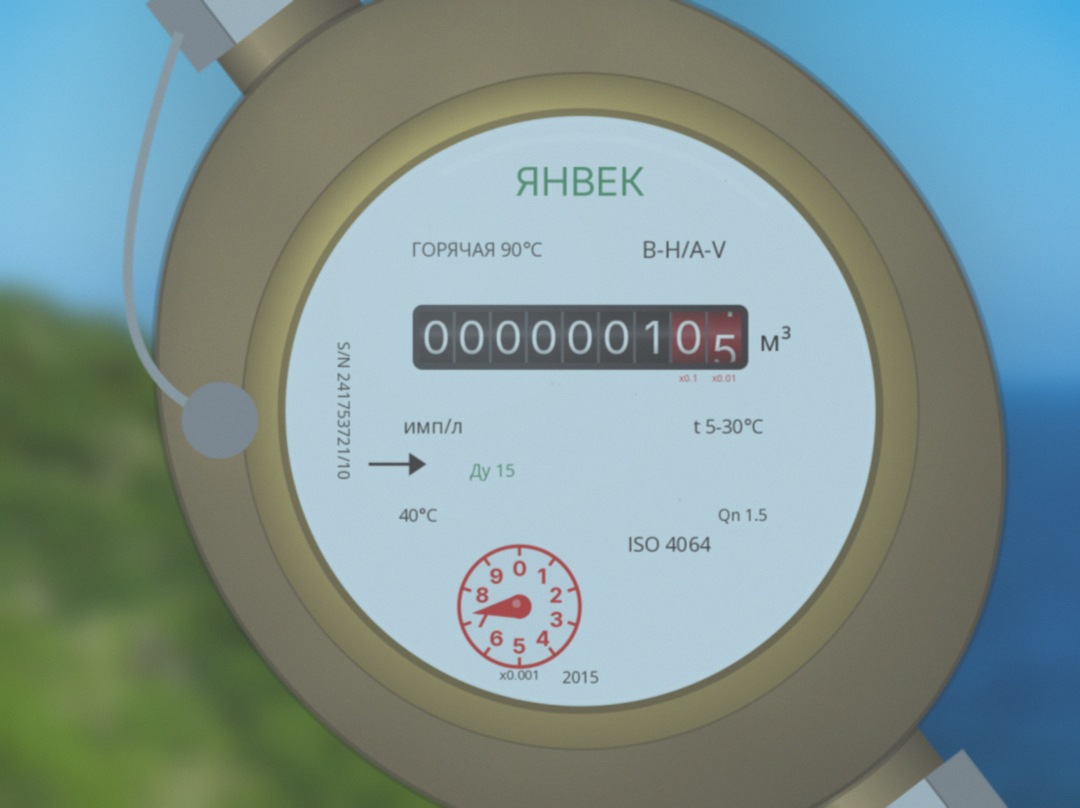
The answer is 1.047 m³
